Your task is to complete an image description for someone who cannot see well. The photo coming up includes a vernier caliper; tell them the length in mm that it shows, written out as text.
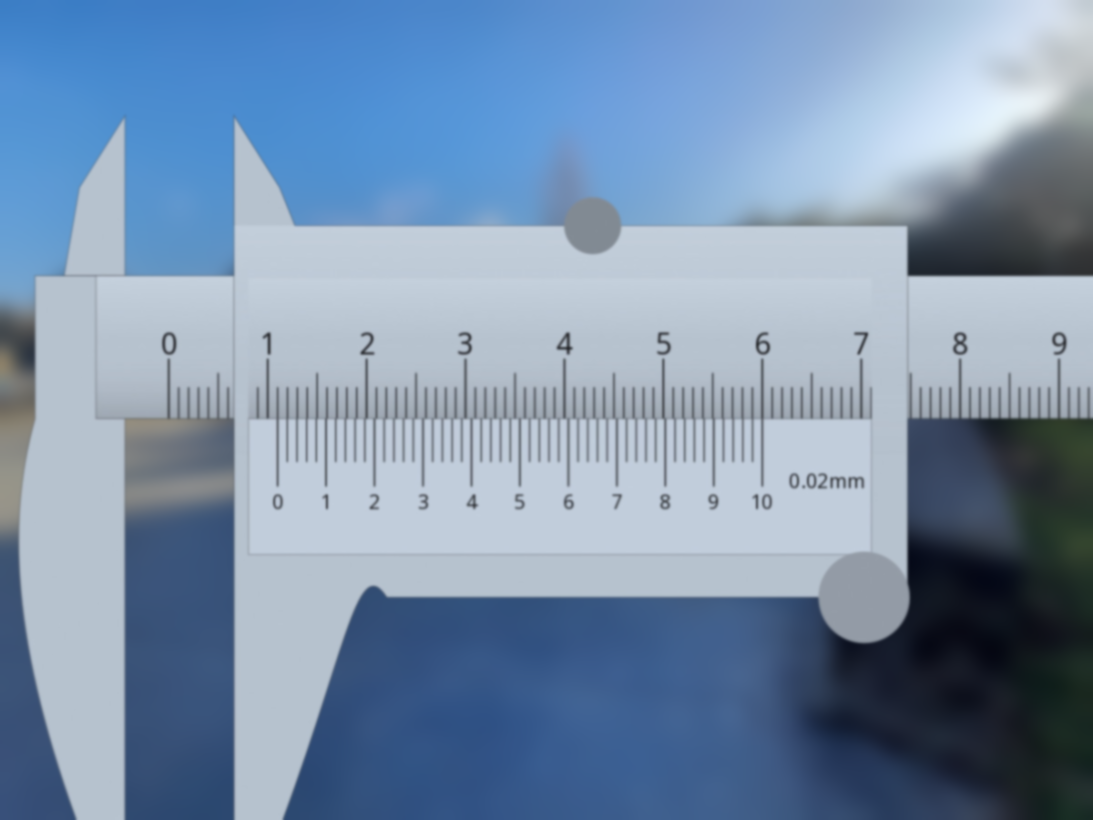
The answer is 11.0 mm
